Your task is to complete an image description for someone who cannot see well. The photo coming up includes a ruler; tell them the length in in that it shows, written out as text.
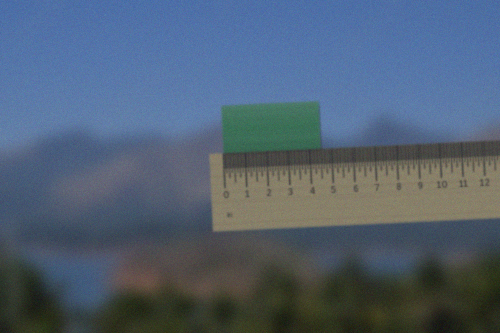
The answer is 4.5 in
